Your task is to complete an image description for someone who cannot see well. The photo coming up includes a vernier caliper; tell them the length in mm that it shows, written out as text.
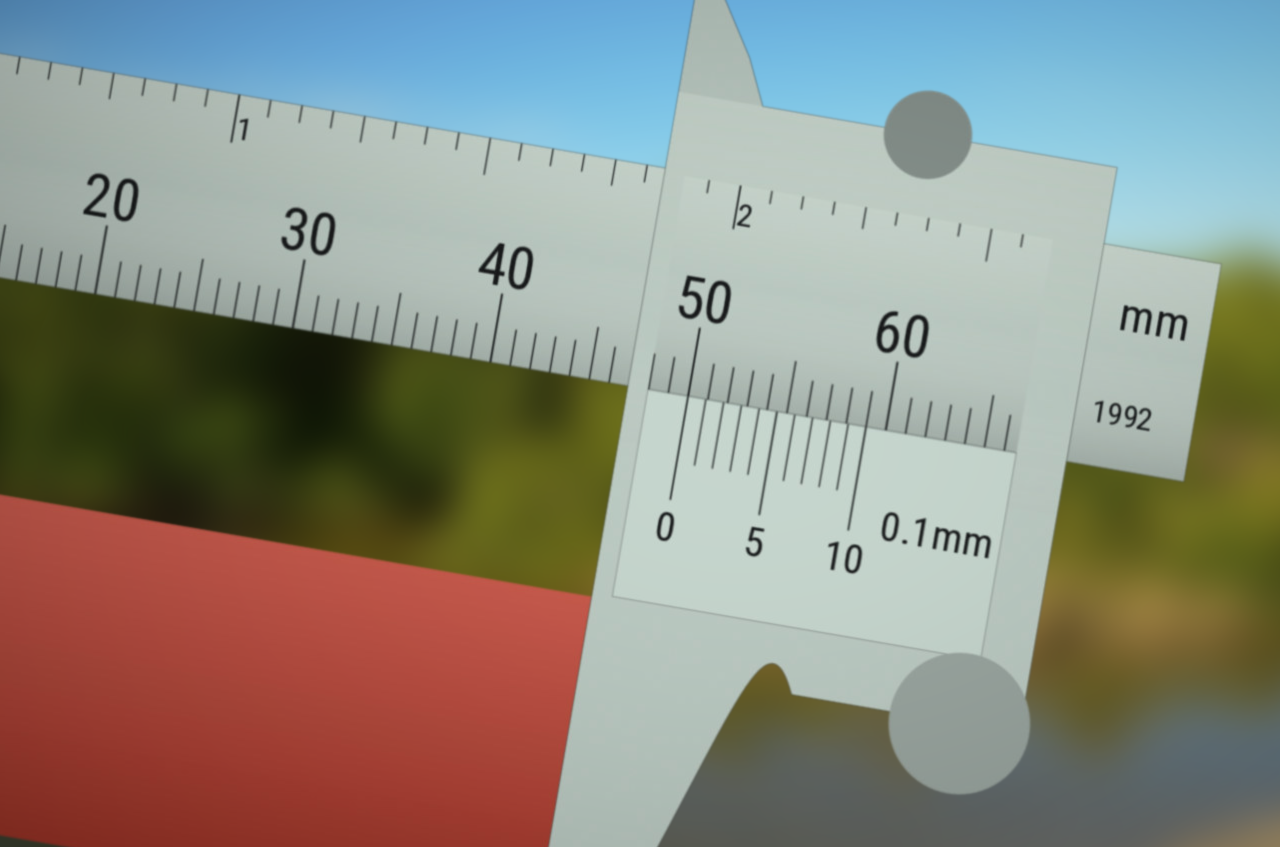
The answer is 50.0 mm
